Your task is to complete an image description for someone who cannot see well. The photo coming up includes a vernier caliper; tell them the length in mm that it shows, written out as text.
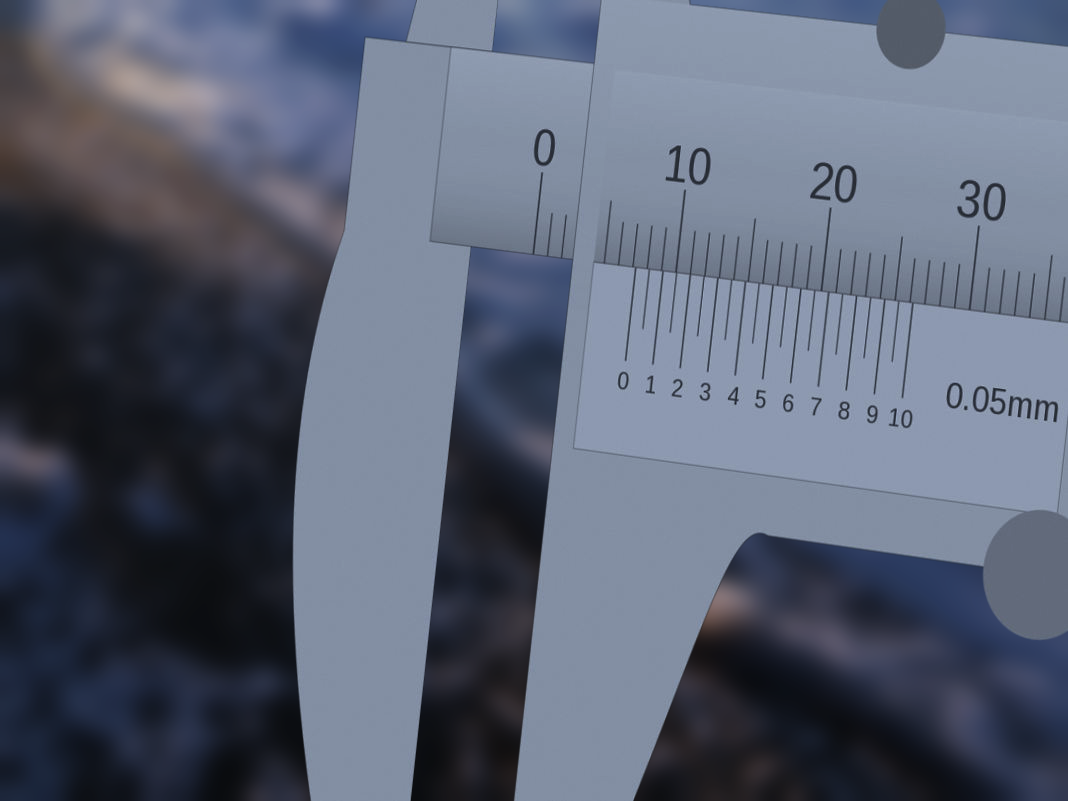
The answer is 7.2 mm
